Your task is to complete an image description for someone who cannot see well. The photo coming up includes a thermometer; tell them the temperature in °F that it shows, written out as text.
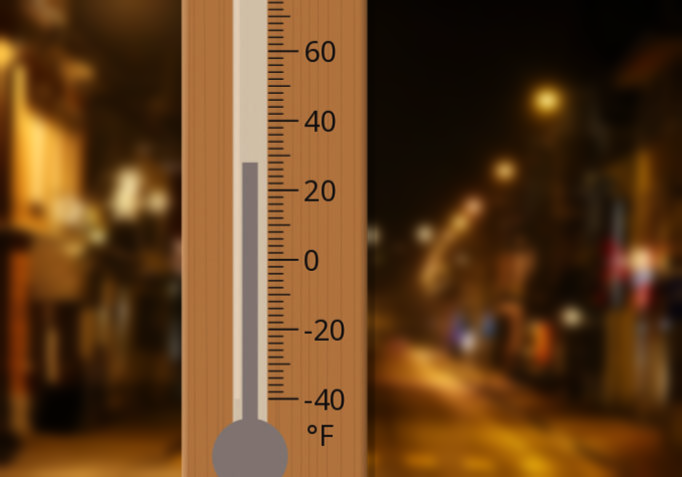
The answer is 28 °F
